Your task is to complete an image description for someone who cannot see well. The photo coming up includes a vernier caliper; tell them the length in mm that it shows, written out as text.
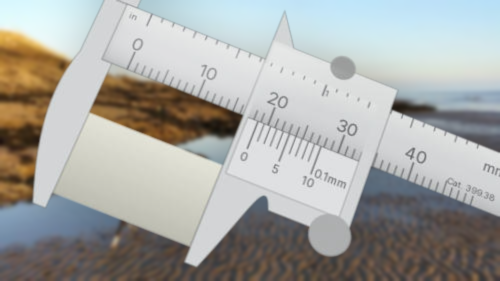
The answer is 18.6 mm
